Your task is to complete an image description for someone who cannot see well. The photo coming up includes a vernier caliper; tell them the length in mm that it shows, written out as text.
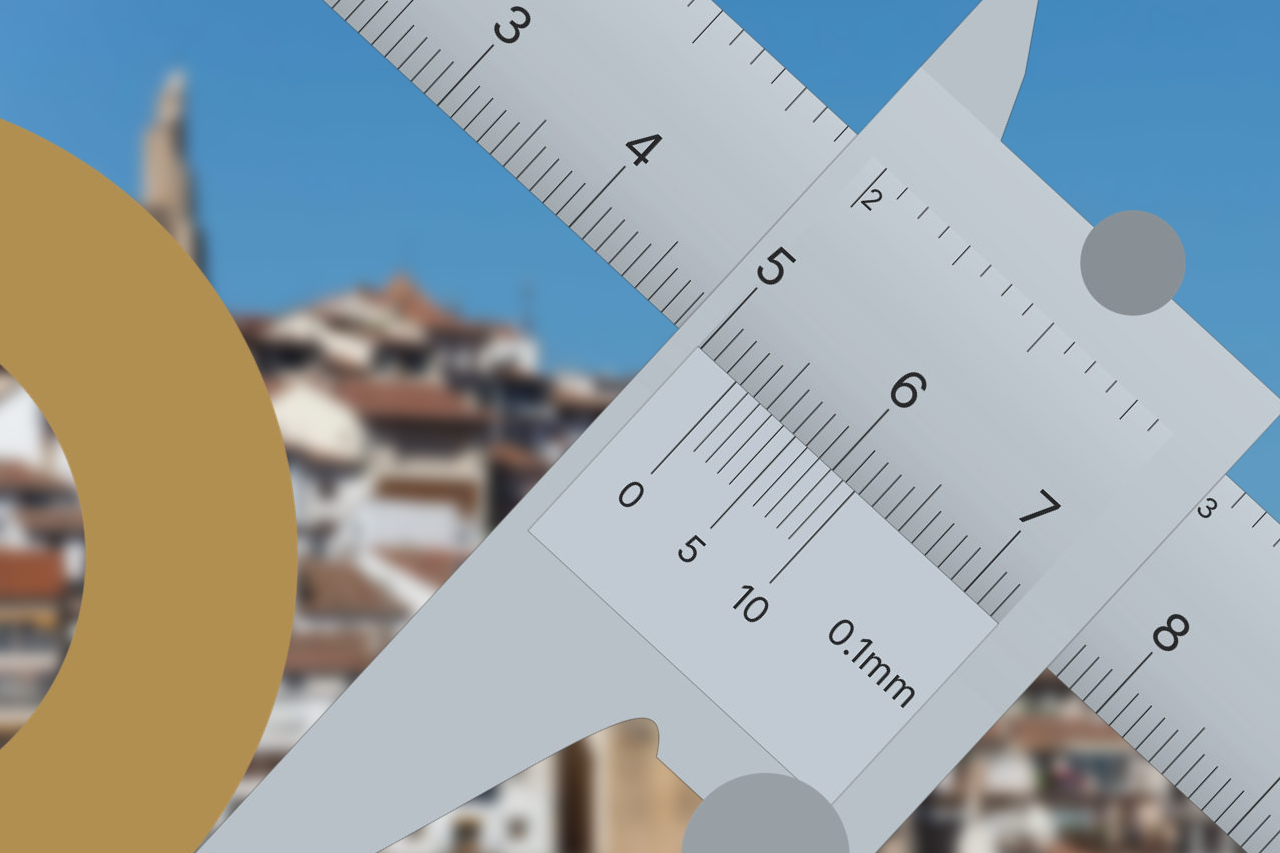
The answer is 52.7 mm
